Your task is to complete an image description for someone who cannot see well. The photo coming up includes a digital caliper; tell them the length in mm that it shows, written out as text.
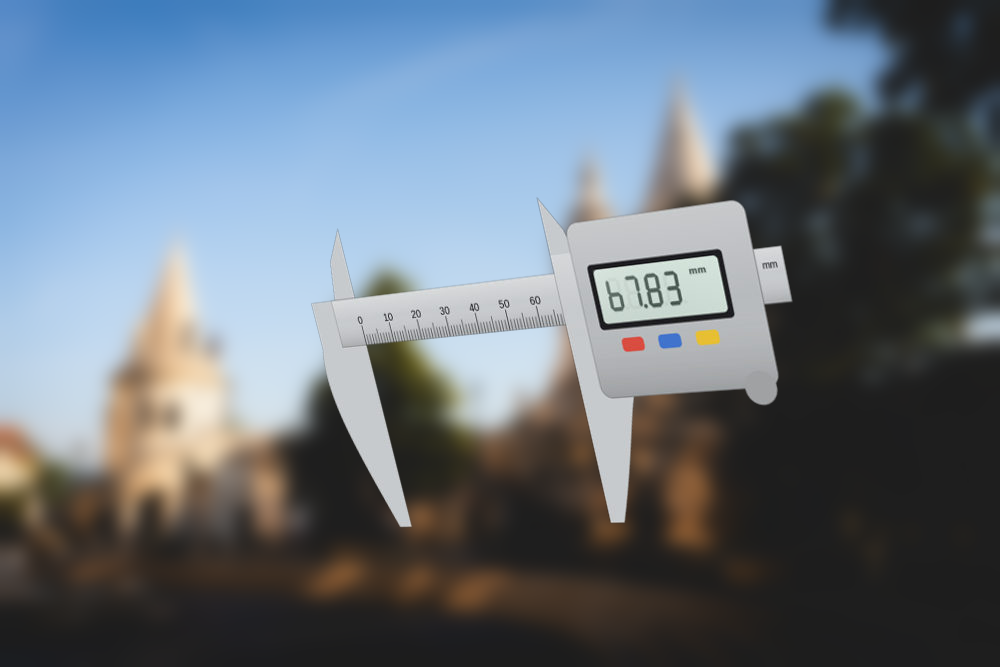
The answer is 67.83 mm
